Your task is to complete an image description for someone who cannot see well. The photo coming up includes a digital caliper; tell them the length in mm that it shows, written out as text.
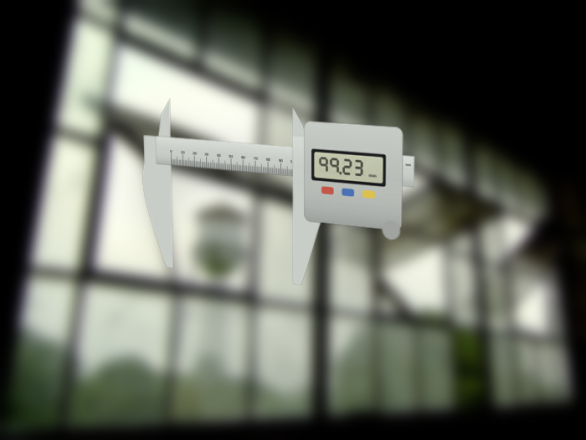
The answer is 99.23 mm
